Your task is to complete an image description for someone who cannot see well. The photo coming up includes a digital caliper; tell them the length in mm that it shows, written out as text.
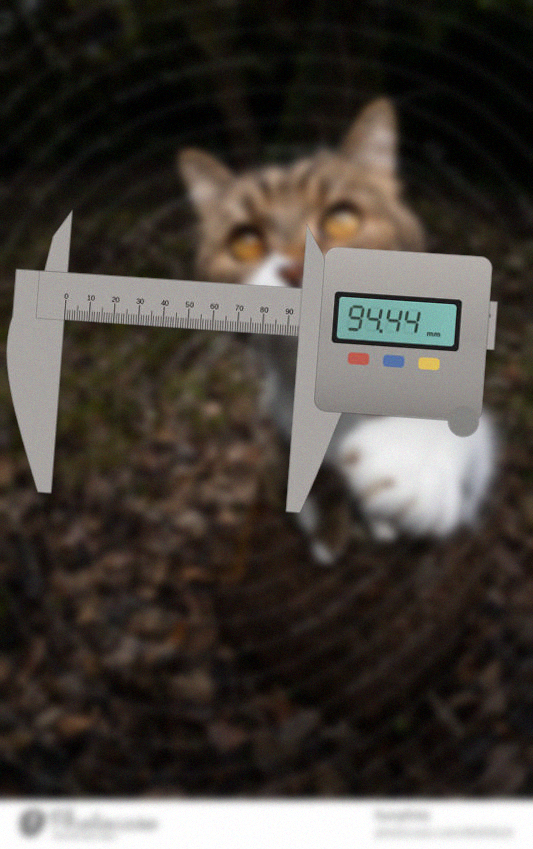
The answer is 94.44 mm
